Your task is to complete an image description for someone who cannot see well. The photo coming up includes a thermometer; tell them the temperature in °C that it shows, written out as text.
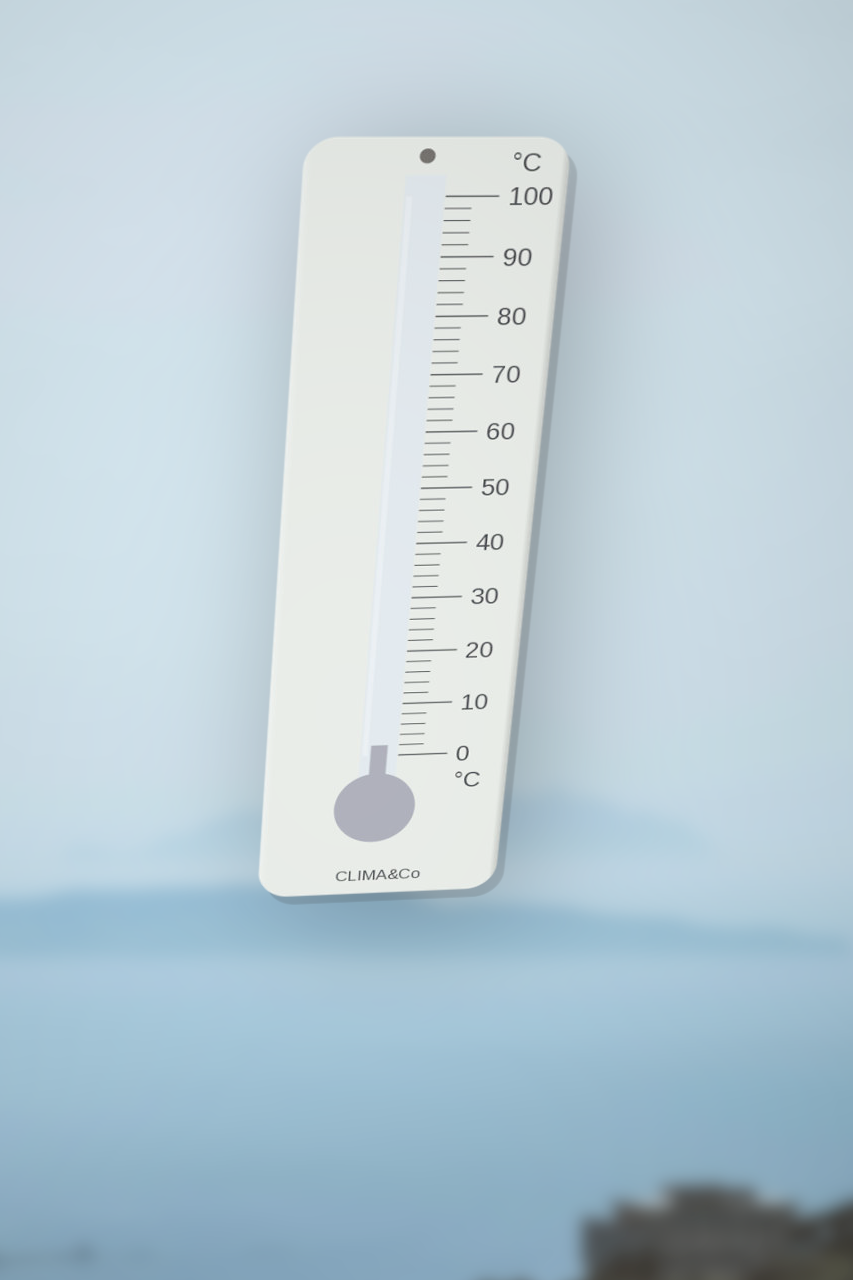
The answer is 2 °C
